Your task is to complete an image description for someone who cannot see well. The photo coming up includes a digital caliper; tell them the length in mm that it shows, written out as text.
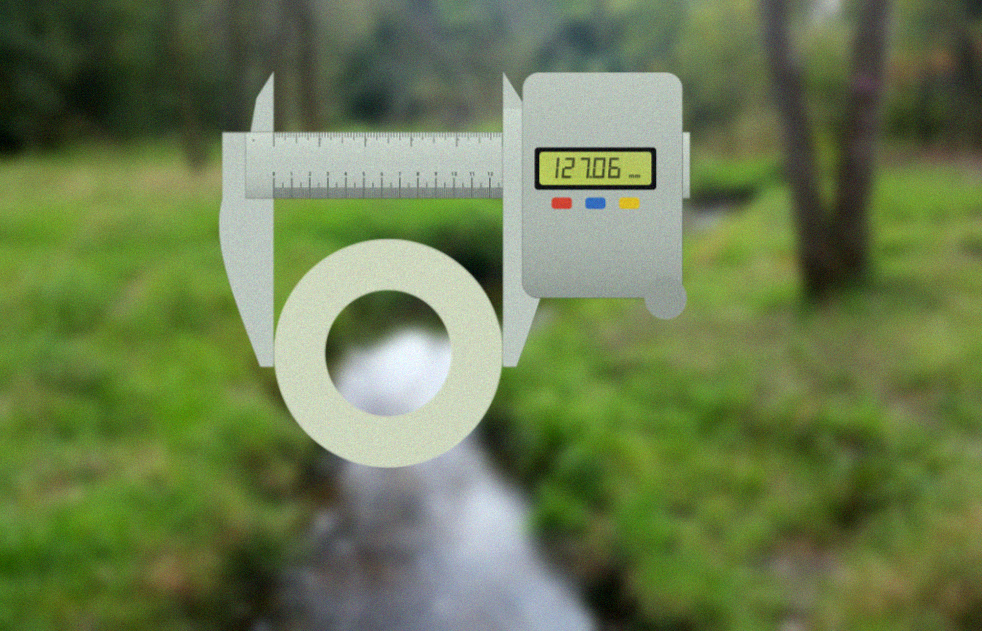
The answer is 127.06 mm
